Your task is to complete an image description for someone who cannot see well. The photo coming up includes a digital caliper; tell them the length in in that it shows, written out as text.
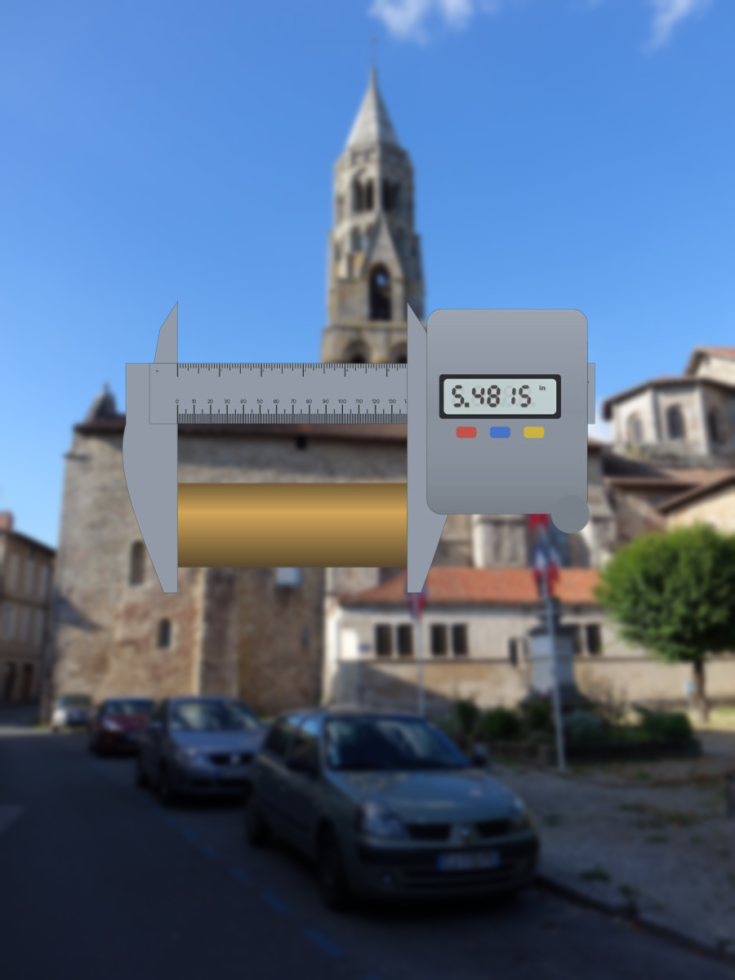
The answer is 5.4815 in
